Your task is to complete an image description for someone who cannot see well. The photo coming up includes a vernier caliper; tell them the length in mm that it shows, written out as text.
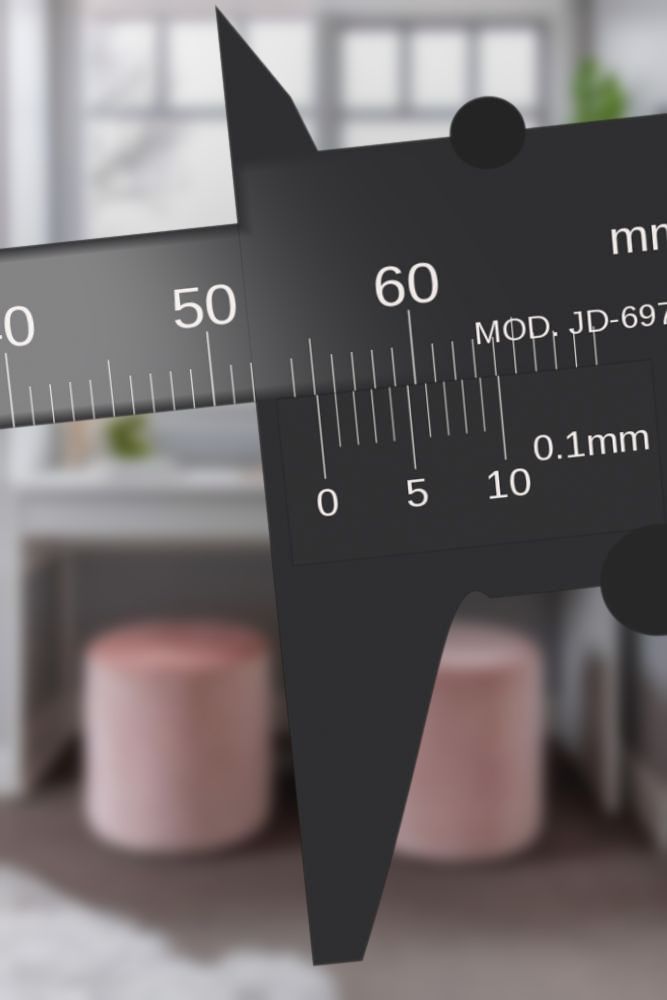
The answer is 55.1 mm
